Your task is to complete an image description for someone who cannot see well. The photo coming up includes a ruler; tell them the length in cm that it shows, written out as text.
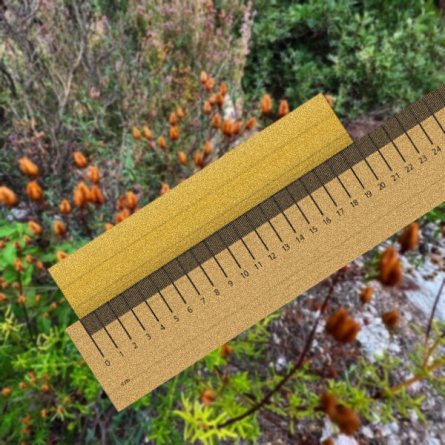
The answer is 20 cm
